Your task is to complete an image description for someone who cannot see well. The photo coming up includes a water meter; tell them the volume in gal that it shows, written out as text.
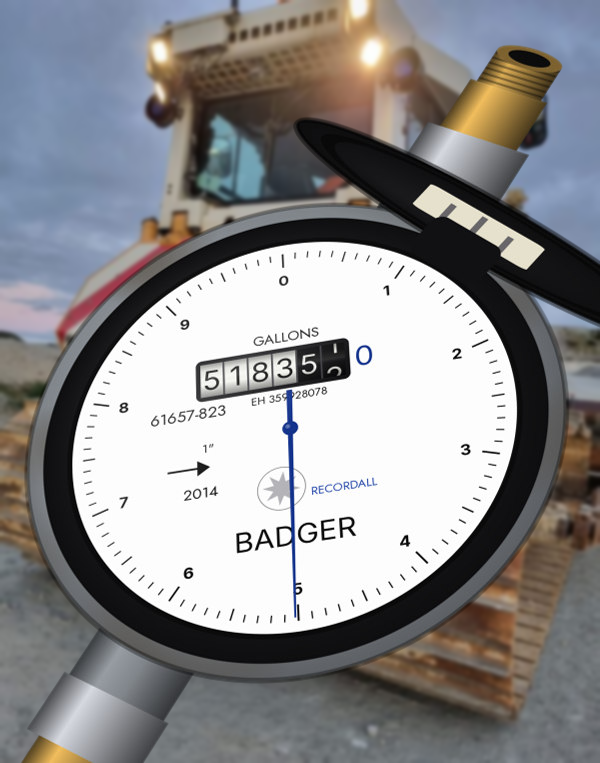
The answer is 5183515.0 gal
